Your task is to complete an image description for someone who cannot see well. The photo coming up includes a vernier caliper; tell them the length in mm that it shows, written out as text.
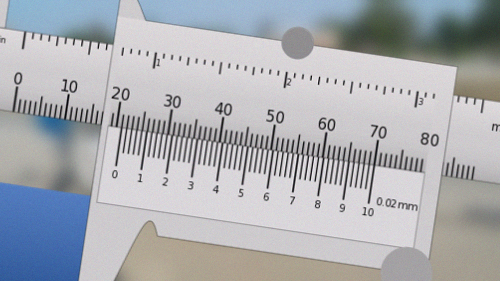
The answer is 21.0 mm
